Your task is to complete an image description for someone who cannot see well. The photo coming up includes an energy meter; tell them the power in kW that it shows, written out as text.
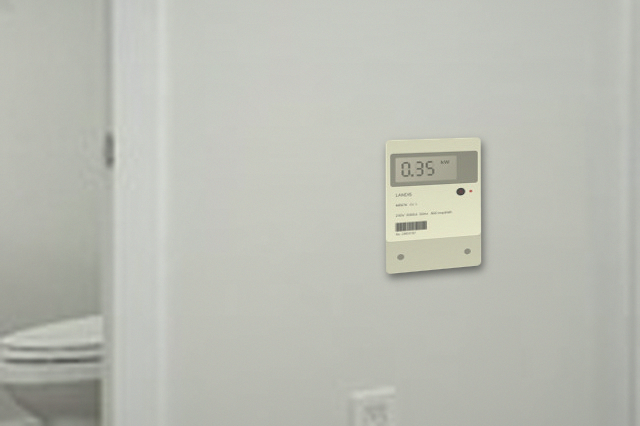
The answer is 0.35 kW
